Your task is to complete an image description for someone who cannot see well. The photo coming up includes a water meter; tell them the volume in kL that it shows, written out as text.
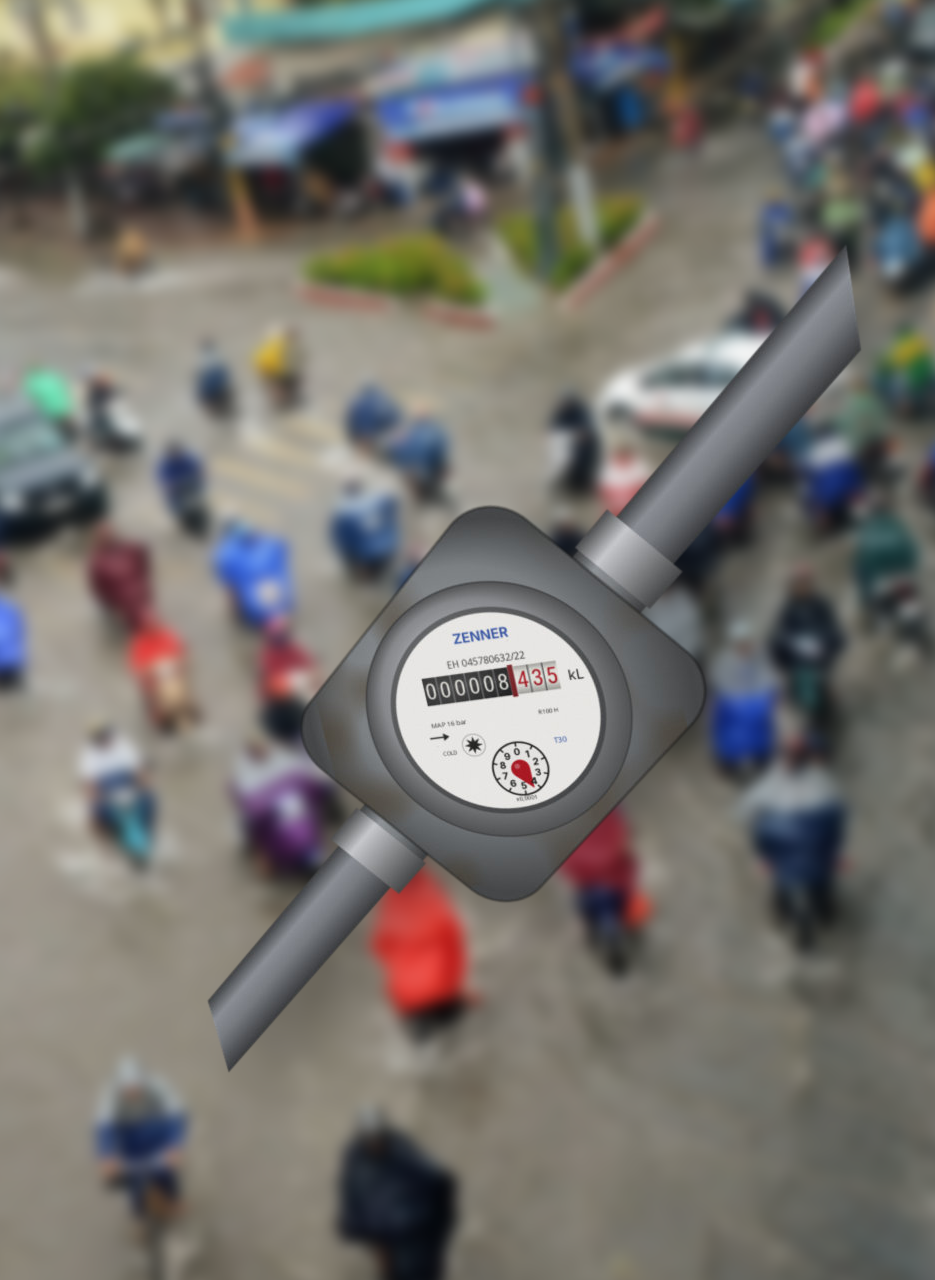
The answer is 8.4354 kL
